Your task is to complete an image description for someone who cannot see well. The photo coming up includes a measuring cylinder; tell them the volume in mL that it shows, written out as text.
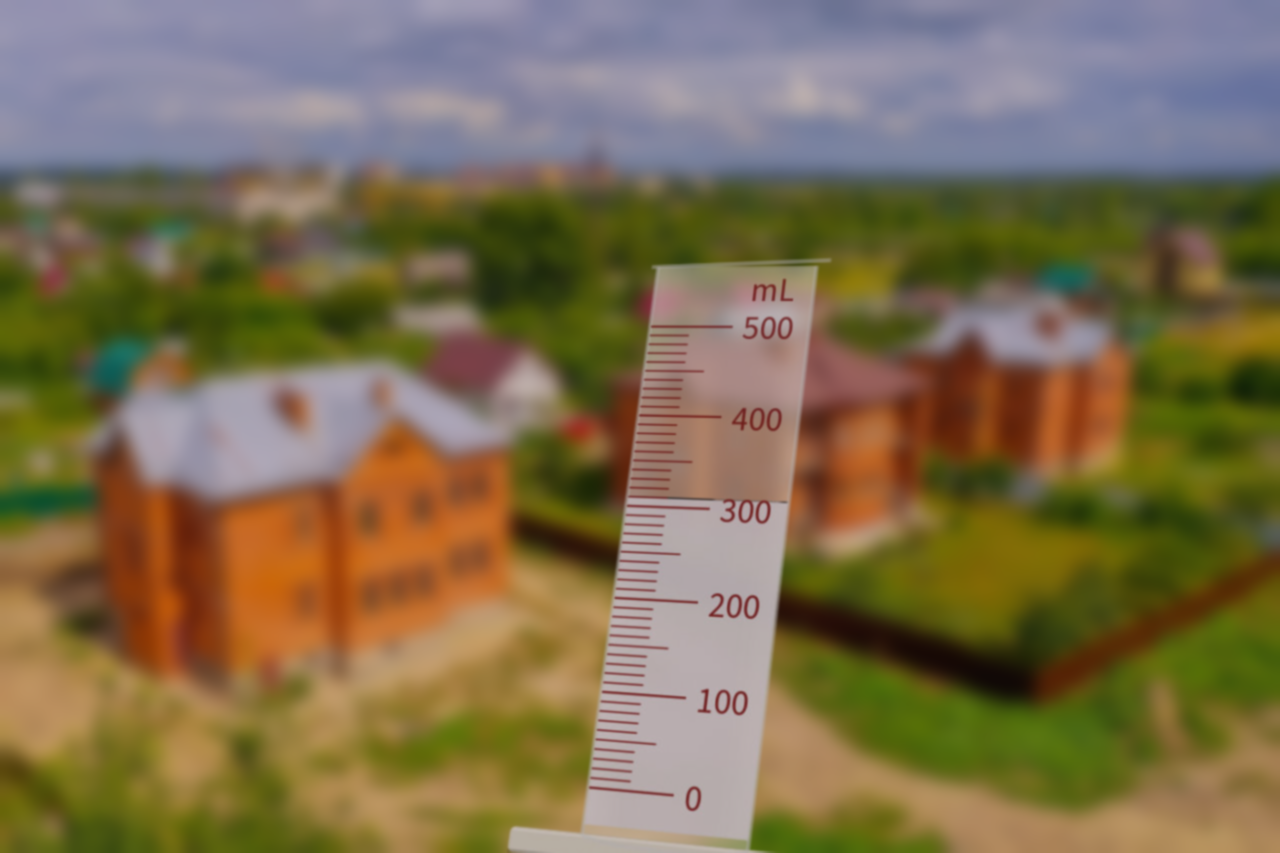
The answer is 310 mL
